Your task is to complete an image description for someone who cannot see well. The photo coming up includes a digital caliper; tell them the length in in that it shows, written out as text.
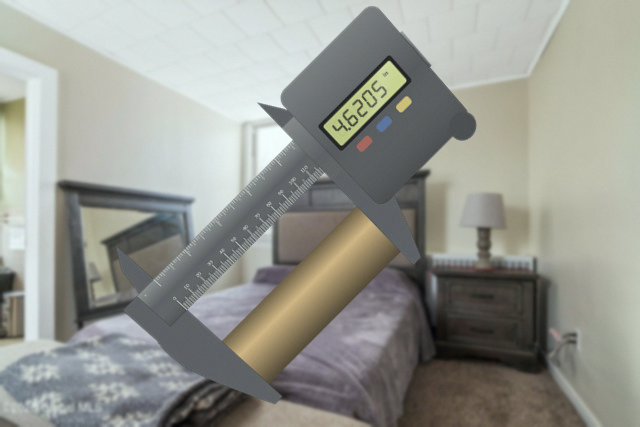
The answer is 4.6205 in
